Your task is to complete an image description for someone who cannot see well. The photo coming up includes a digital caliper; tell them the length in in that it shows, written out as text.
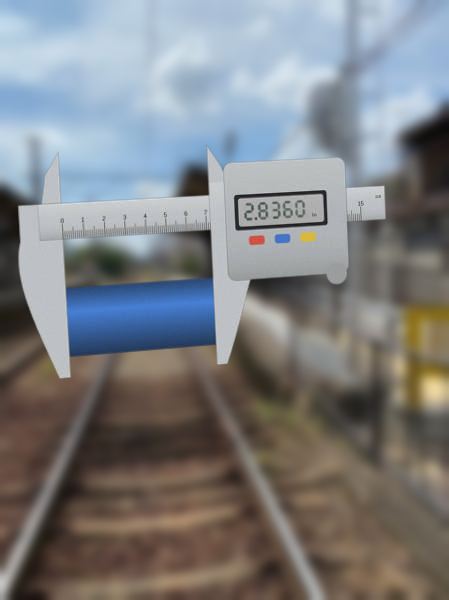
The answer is 2.8360 in
